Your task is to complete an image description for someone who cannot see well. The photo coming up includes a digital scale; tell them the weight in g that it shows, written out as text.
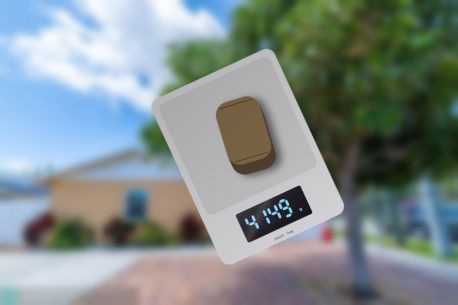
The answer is 4149 g
